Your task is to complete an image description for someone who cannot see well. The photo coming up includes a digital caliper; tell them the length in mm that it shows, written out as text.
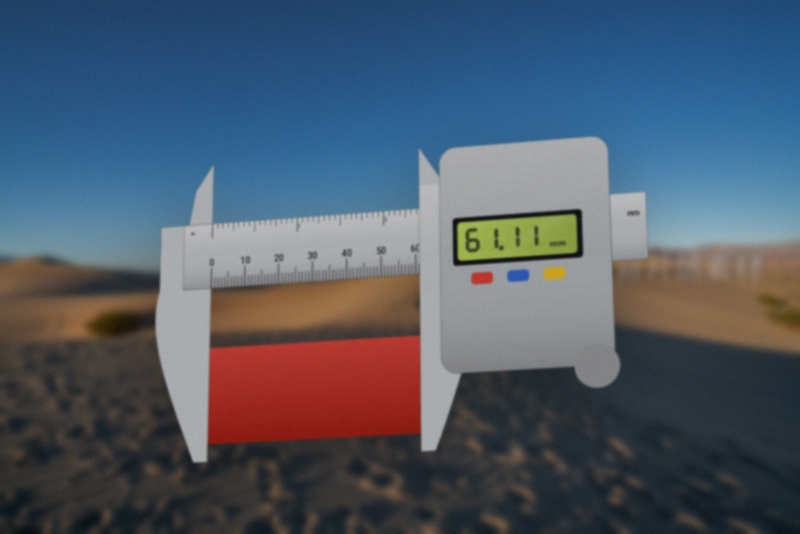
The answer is 61.11 mm
